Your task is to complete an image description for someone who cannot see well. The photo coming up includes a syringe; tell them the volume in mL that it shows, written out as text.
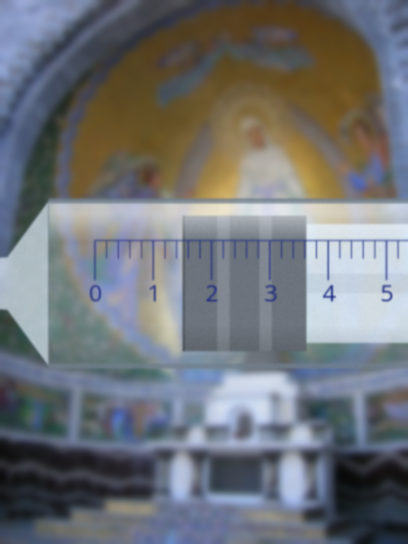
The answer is 1.5 mL
